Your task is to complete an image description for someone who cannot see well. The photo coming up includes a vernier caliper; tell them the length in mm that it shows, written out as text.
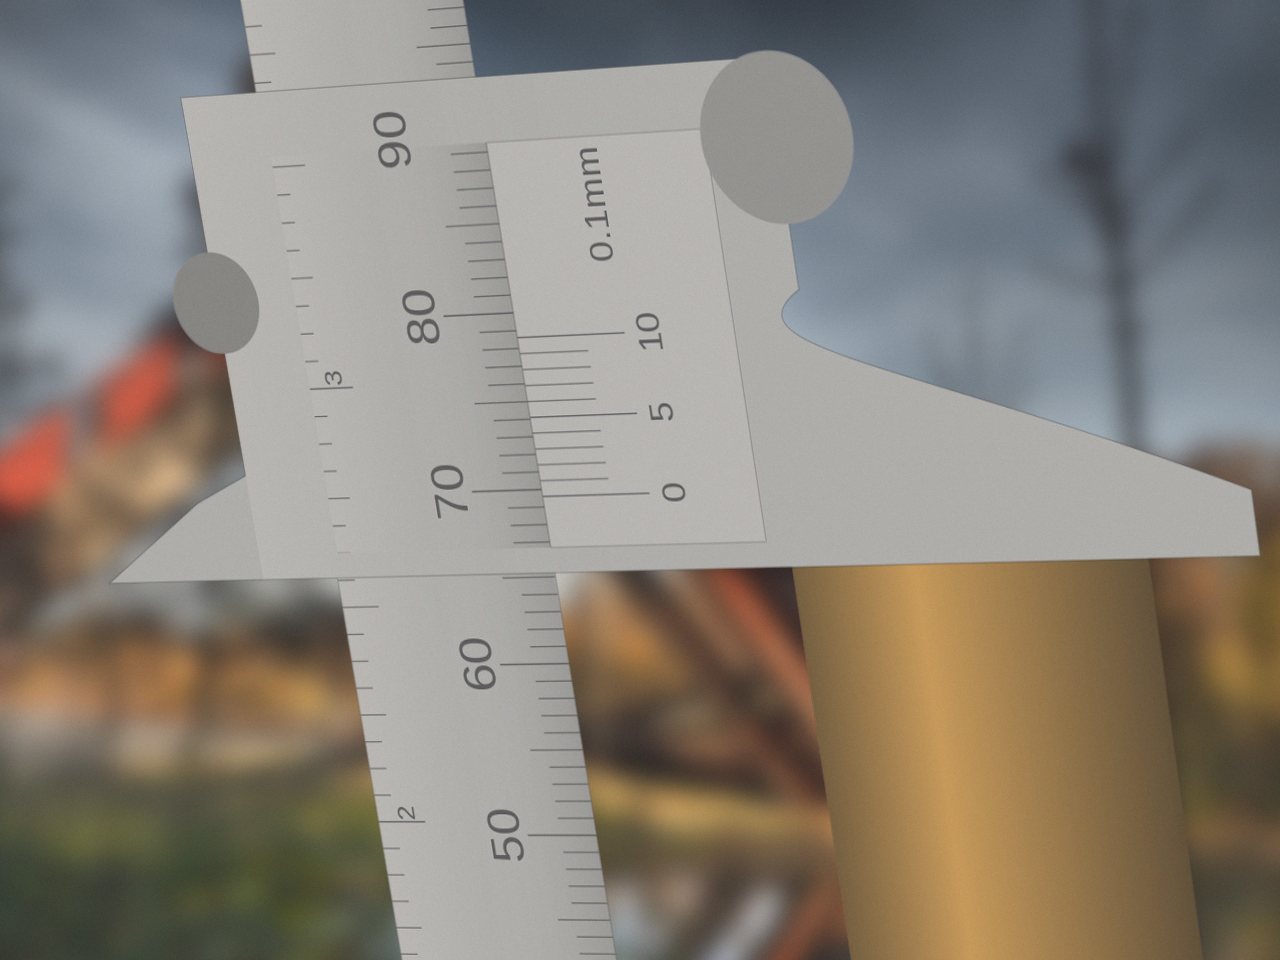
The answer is 69.6 mm
